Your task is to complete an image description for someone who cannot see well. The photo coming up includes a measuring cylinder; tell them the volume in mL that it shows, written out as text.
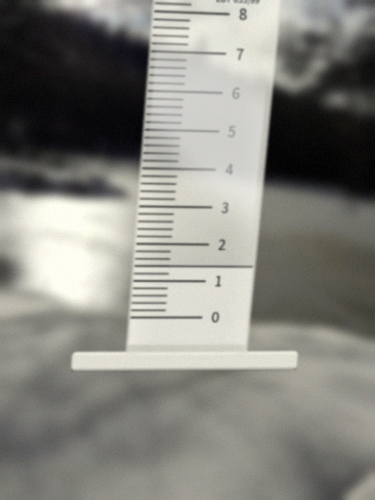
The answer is 1.4 mL
